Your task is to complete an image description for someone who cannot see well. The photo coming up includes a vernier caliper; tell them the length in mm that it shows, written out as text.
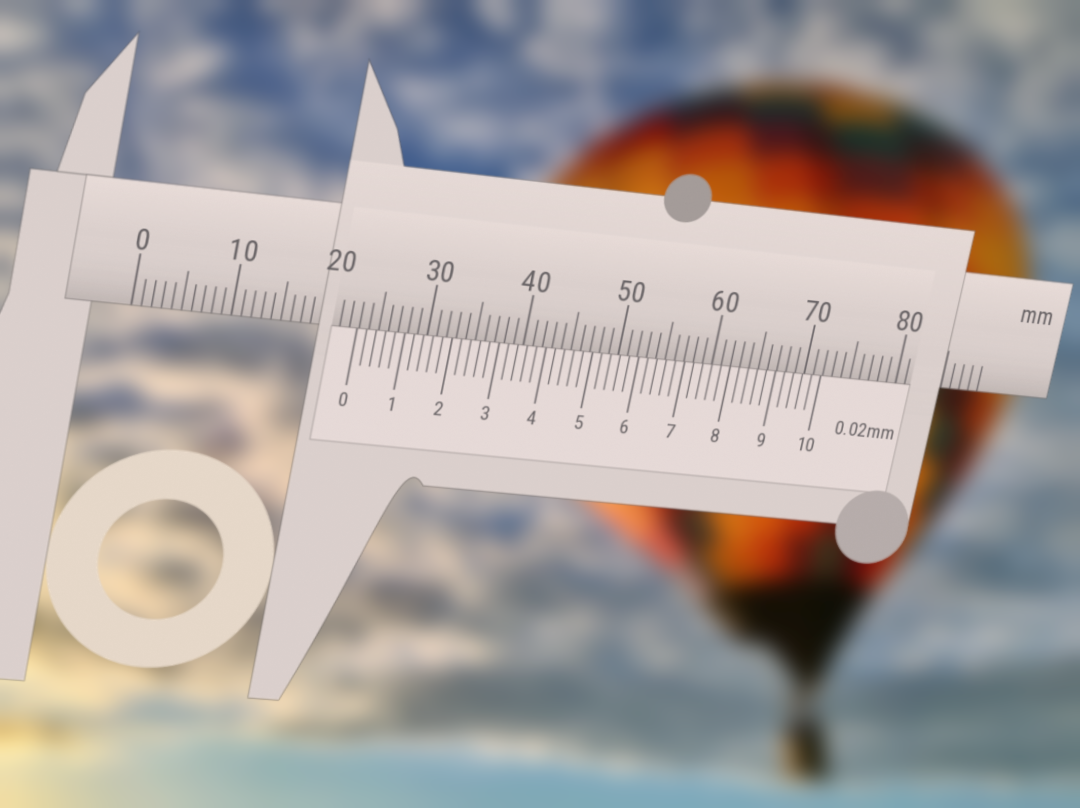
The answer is 22.8 mm
